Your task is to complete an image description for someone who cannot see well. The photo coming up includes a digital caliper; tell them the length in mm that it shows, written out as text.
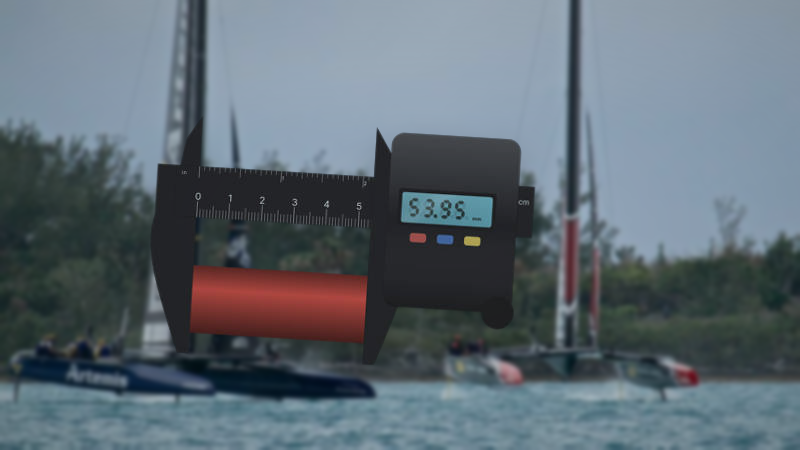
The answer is 53.95 mm
